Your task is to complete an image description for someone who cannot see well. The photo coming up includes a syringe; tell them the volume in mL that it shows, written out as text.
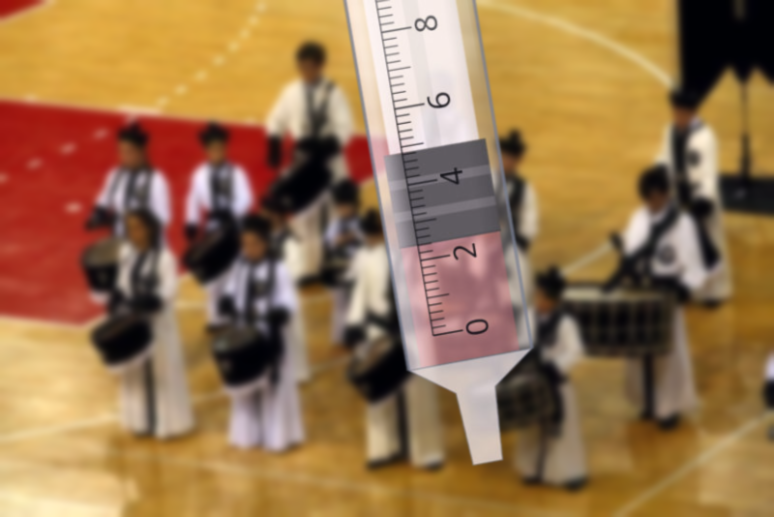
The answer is 2.4 mL
